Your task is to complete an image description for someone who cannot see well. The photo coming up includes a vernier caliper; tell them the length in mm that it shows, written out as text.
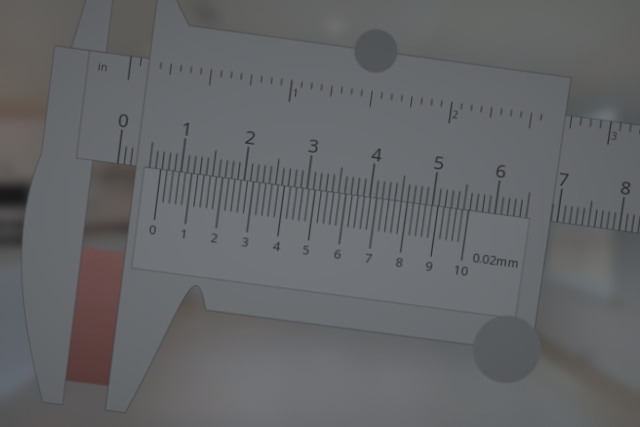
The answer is 6.8 mm
